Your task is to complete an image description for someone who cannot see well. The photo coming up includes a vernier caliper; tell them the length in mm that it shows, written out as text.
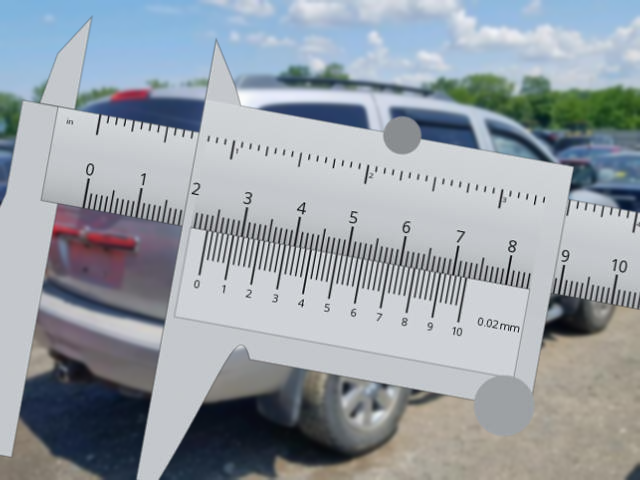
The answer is 23.5 mm
